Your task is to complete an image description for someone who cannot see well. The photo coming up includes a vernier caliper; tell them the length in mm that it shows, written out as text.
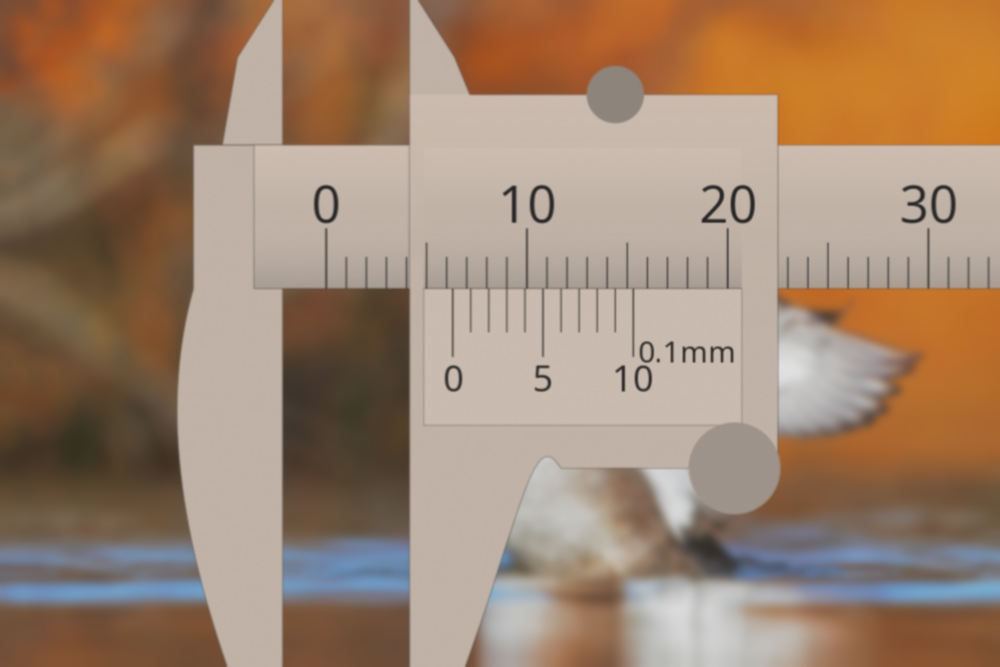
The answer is 6.3 mm
